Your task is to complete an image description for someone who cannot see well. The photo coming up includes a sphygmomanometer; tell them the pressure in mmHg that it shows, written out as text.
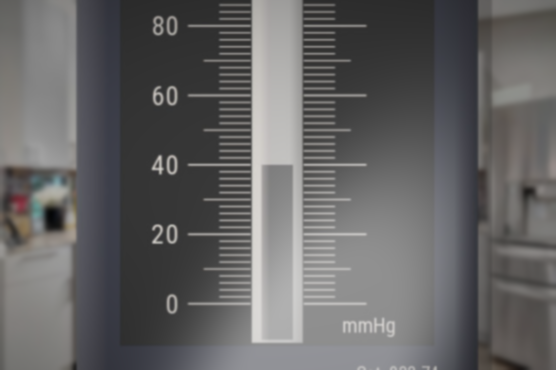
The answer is 40 mmHg
